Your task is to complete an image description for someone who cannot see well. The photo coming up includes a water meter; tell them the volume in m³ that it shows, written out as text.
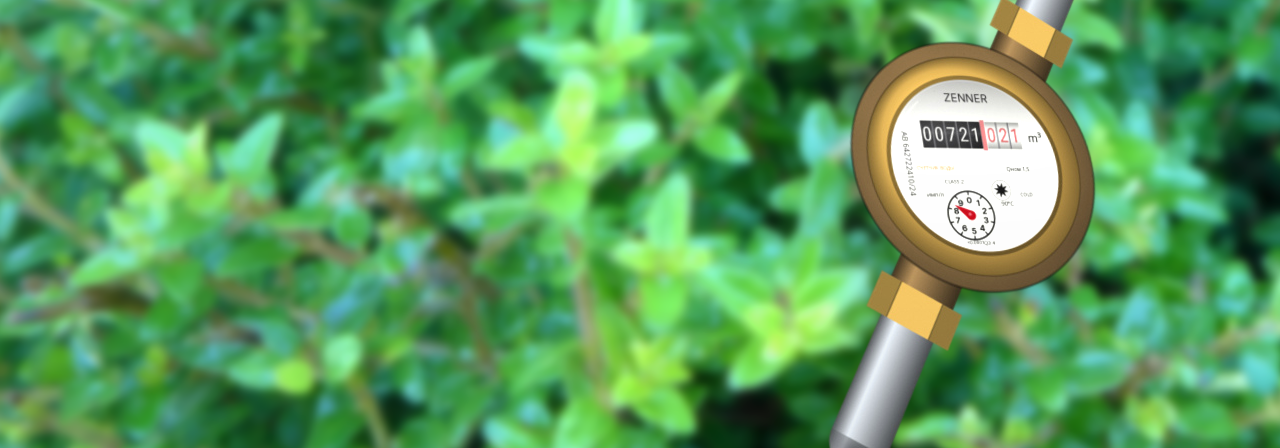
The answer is 721.0218 m³
